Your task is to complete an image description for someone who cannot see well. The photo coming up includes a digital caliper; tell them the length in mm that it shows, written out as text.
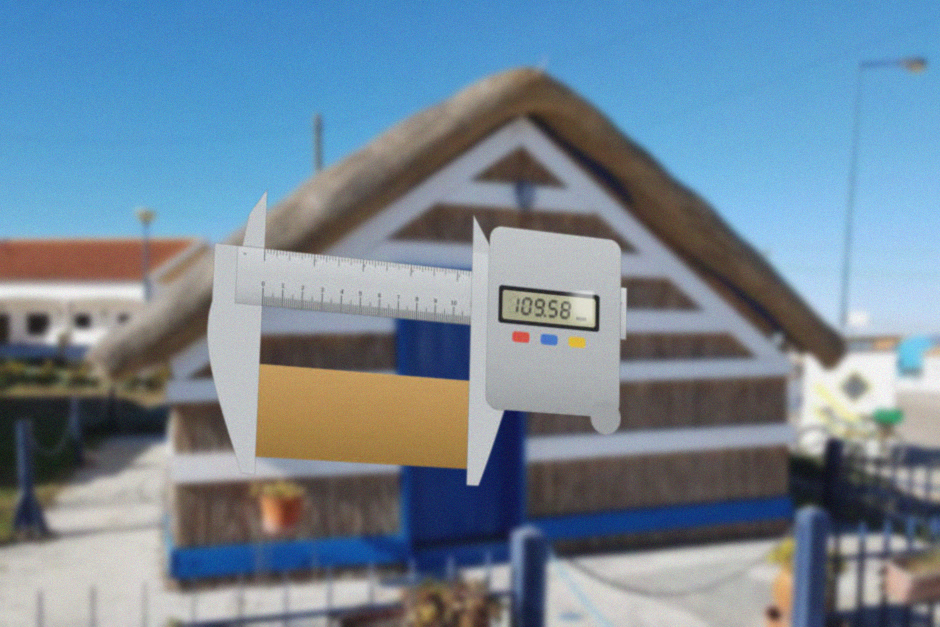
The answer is 109.58 mm
